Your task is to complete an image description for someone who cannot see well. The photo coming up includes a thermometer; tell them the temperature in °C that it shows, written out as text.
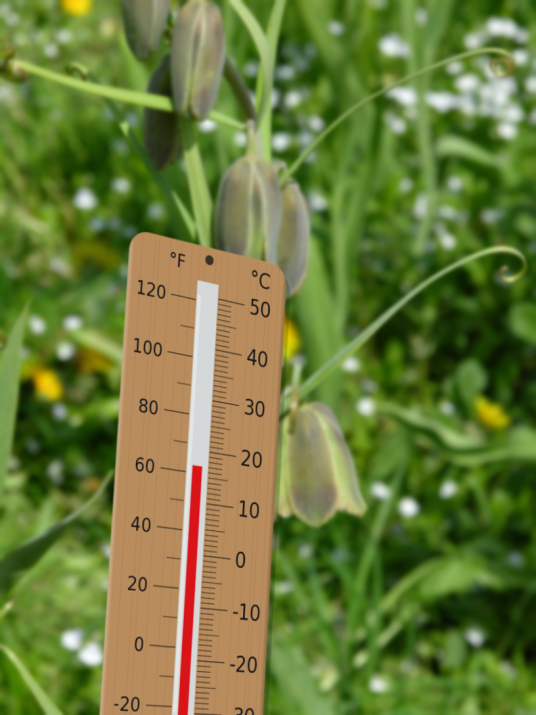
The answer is 17 °C
